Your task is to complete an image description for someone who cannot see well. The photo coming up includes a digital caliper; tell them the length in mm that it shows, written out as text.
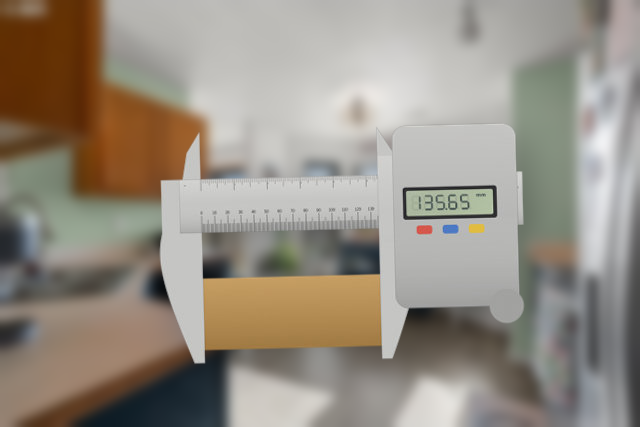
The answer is 135.65 mm
